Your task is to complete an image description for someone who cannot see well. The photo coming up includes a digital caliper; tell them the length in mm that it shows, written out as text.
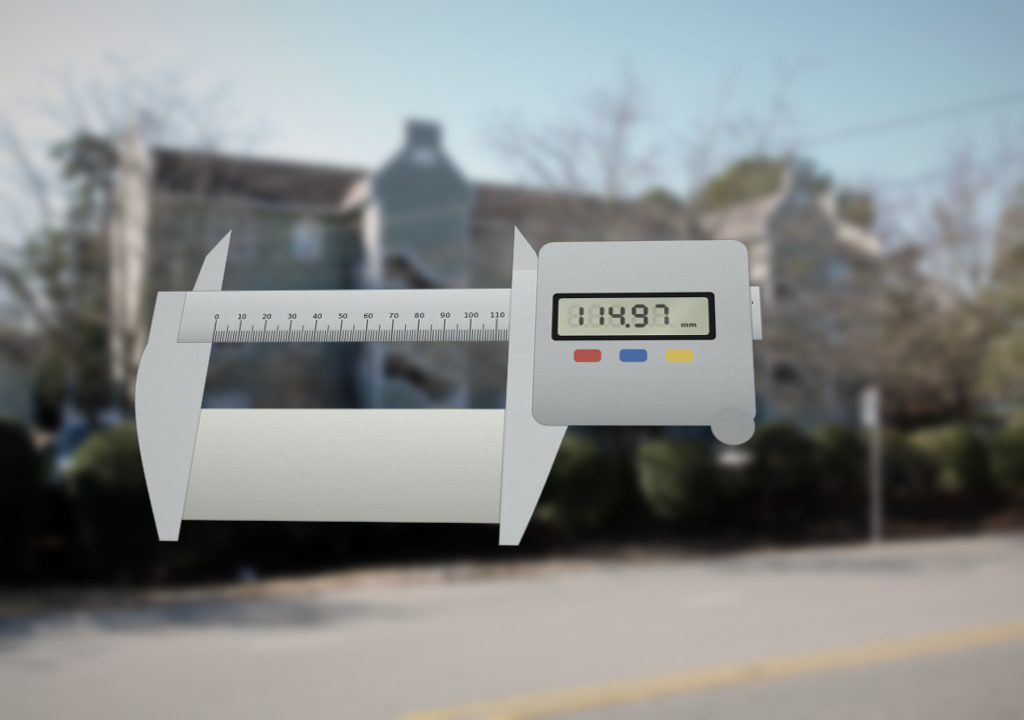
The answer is 114.97 mm
